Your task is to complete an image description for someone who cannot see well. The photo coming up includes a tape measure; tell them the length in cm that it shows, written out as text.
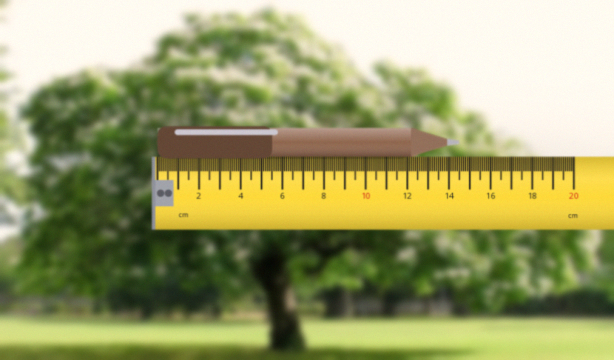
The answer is 14.5 cm
